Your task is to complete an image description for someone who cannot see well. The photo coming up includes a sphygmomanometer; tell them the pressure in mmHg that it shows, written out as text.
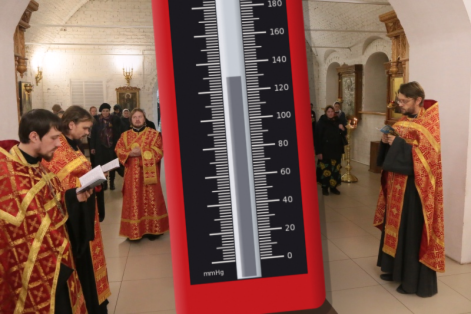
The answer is 130 mmHg
